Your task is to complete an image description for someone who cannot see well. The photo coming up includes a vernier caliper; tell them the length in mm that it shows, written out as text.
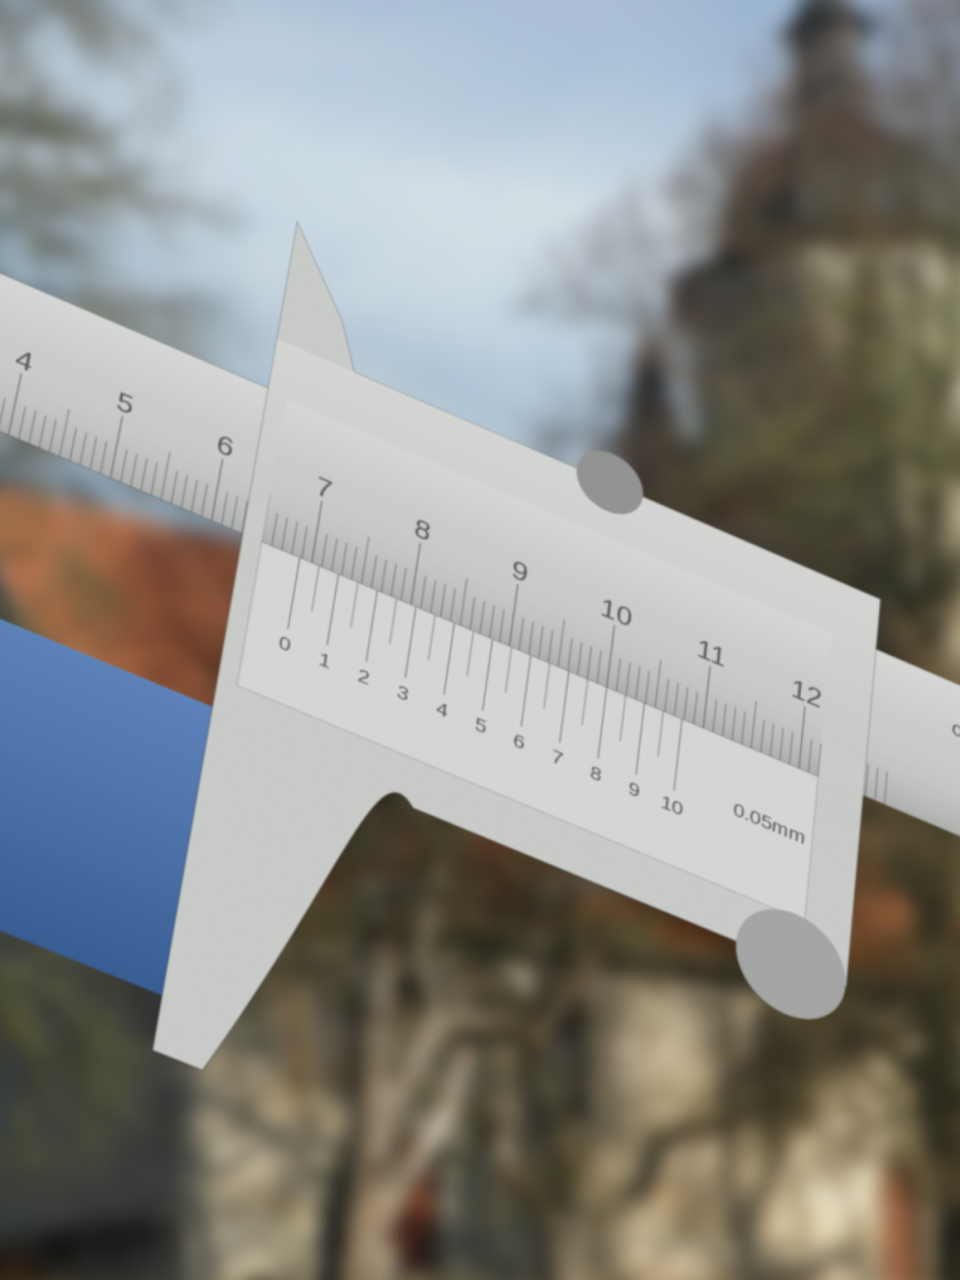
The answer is 68.8 mm
